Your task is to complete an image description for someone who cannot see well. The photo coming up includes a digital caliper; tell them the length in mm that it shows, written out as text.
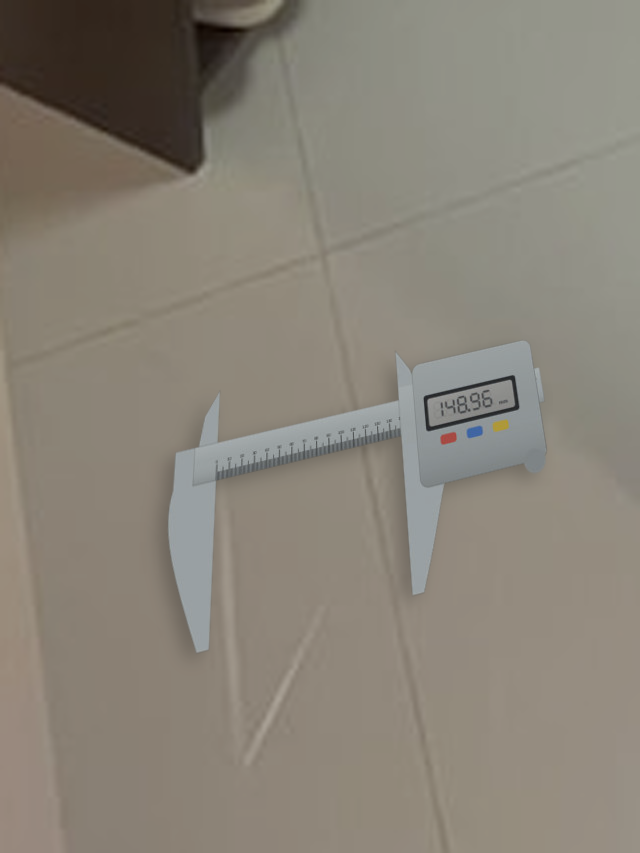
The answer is 148.96 mm
